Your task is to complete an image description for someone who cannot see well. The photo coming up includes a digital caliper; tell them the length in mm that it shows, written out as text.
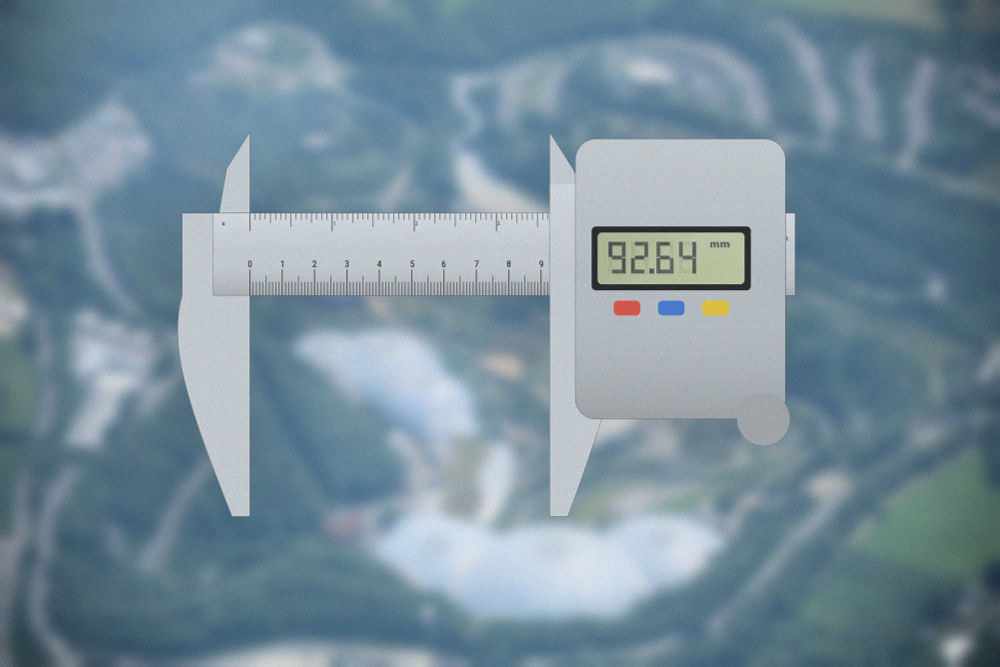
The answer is 92.64 mm
